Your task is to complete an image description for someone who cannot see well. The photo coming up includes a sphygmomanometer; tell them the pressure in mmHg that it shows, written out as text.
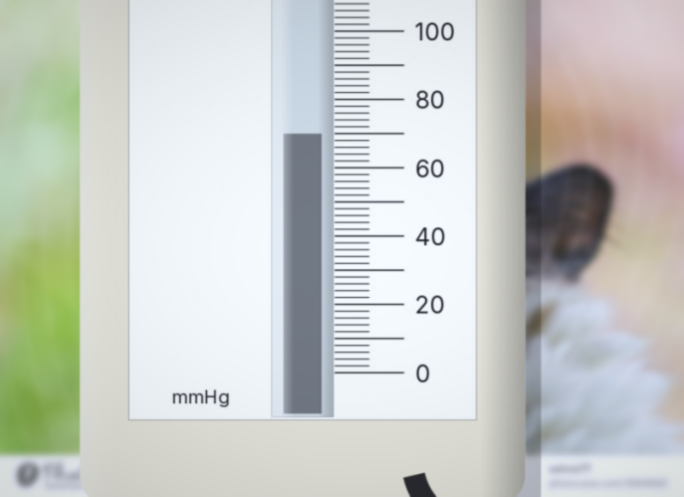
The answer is 70 mmHg
